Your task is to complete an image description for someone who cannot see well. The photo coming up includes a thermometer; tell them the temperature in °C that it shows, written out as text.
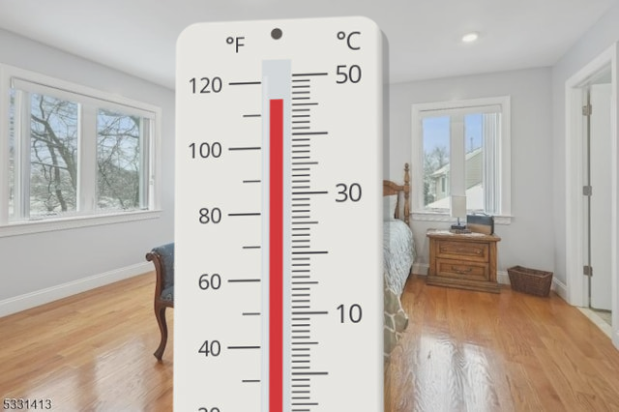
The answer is 46 °C
